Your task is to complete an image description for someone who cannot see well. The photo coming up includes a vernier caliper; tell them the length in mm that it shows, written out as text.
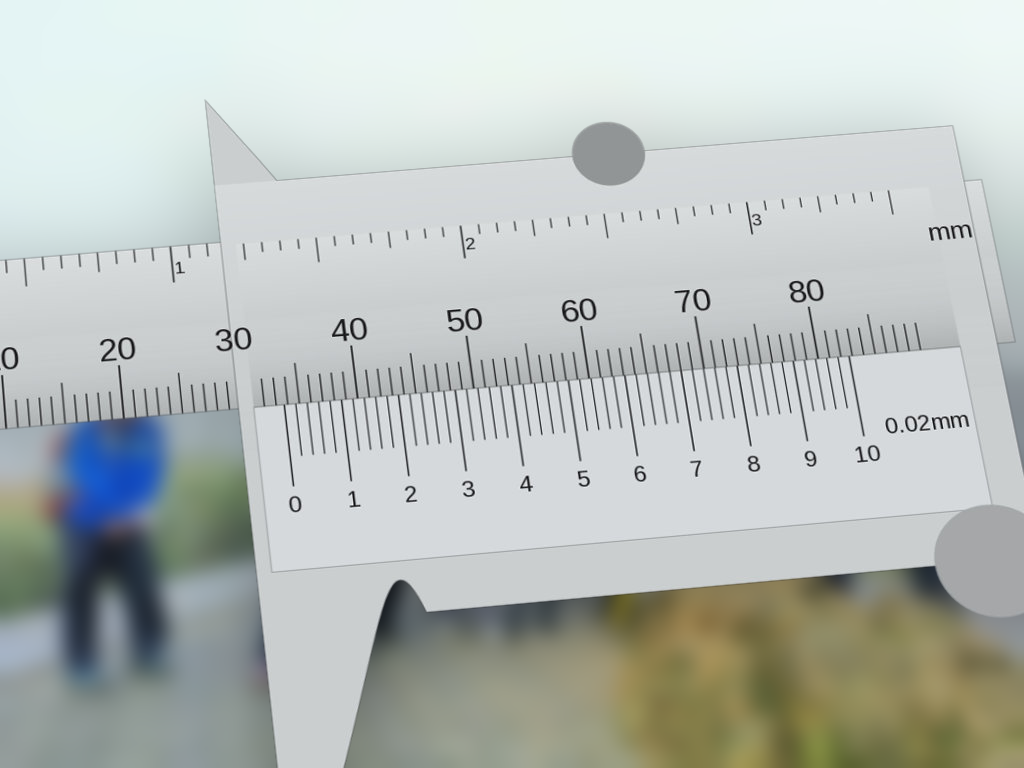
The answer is 33.7 mm
